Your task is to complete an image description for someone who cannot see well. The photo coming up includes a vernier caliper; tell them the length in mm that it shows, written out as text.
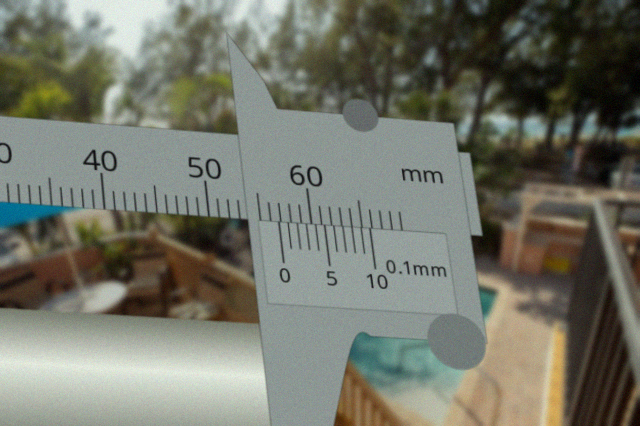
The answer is 56.8 mm
